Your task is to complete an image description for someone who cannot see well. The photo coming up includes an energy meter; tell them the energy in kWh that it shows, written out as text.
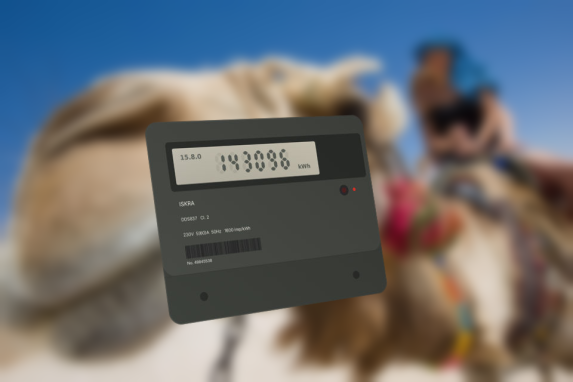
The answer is 143096 kWh
